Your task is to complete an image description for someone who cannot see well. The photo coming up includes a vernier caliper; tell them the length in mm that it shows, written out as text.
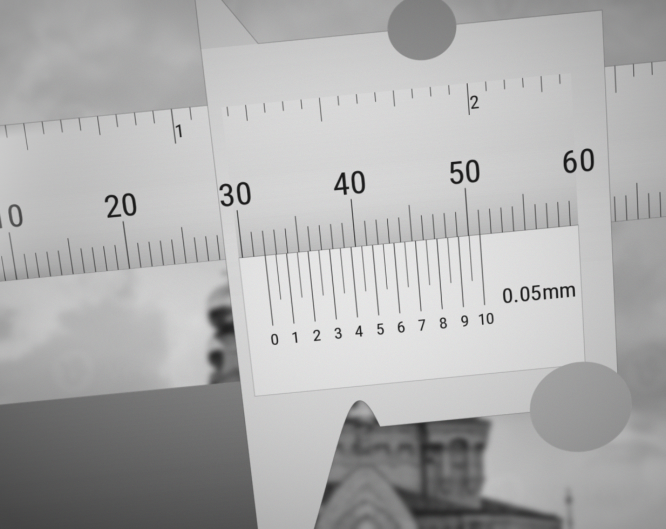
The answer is 32.0 mm
